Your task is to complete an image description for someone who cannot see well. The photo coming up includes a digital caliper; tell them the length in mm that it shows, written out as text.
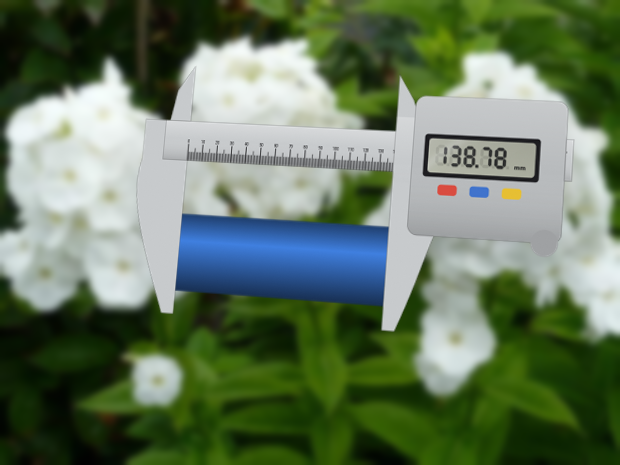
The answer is 138.78 mm
